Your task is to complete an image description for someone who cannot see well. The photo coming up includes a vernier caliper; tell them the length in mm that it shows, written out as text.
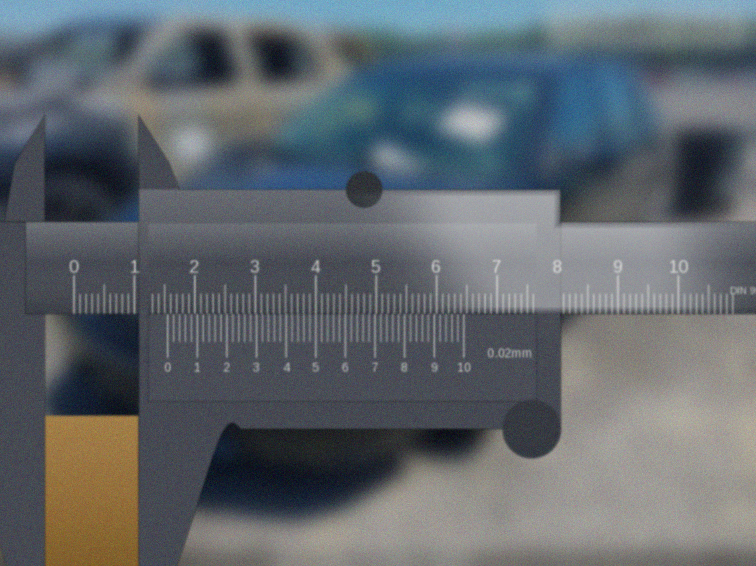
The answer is 15.5 mm
